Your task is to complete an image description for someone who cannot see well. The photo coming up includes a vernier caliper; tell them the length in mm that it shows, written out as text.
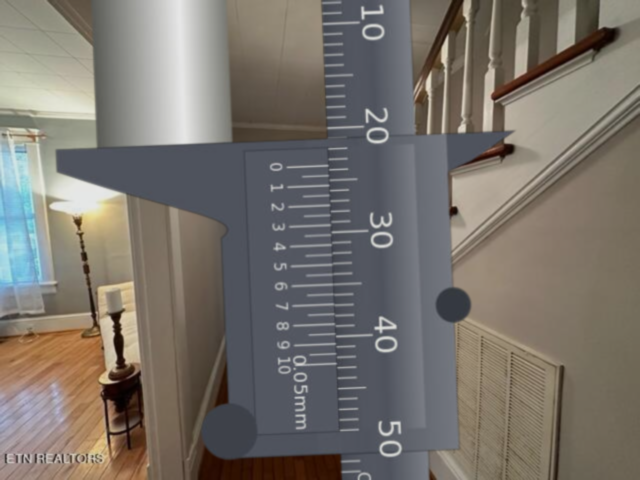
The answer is 23.6 mm
